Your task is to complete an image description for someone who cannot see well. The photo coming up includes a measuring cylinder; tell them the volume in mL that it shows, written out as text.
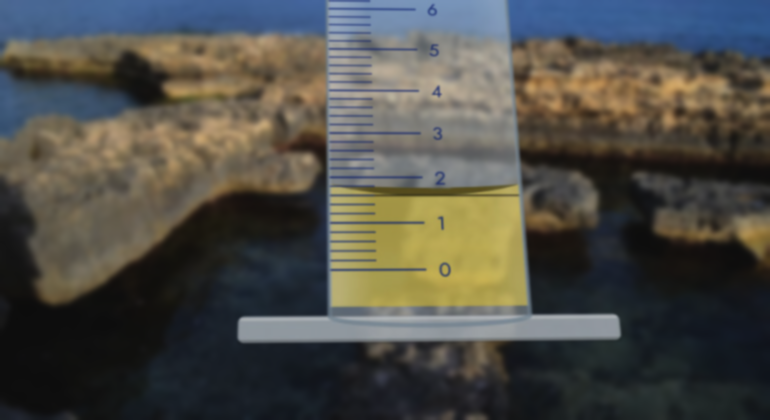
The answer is 1.6 mL
